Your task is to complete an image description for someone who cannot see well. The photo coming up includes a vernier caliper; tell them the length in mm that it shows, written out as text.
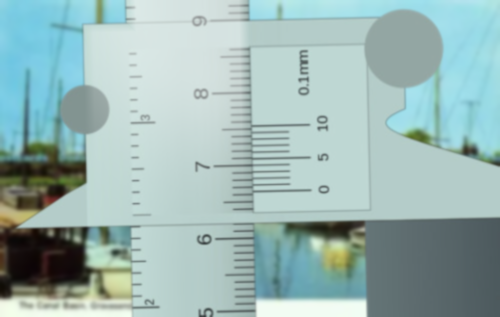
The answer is 66.4 mm
